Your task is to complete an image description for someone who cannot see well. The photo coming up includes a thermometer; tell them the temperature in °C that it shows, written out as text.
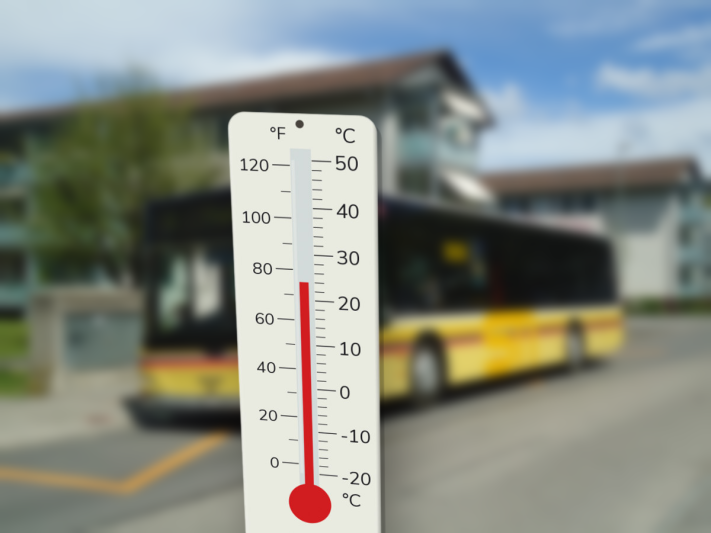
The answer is 24 °C
